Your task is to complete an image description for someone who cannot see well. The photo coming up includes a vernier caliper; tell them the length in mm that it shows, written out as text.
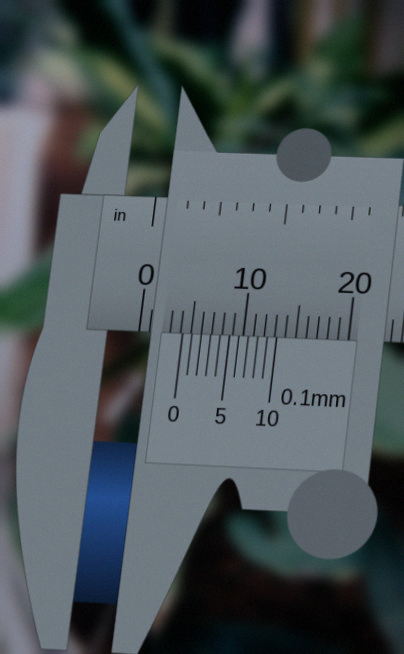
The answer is 4.2 mm
